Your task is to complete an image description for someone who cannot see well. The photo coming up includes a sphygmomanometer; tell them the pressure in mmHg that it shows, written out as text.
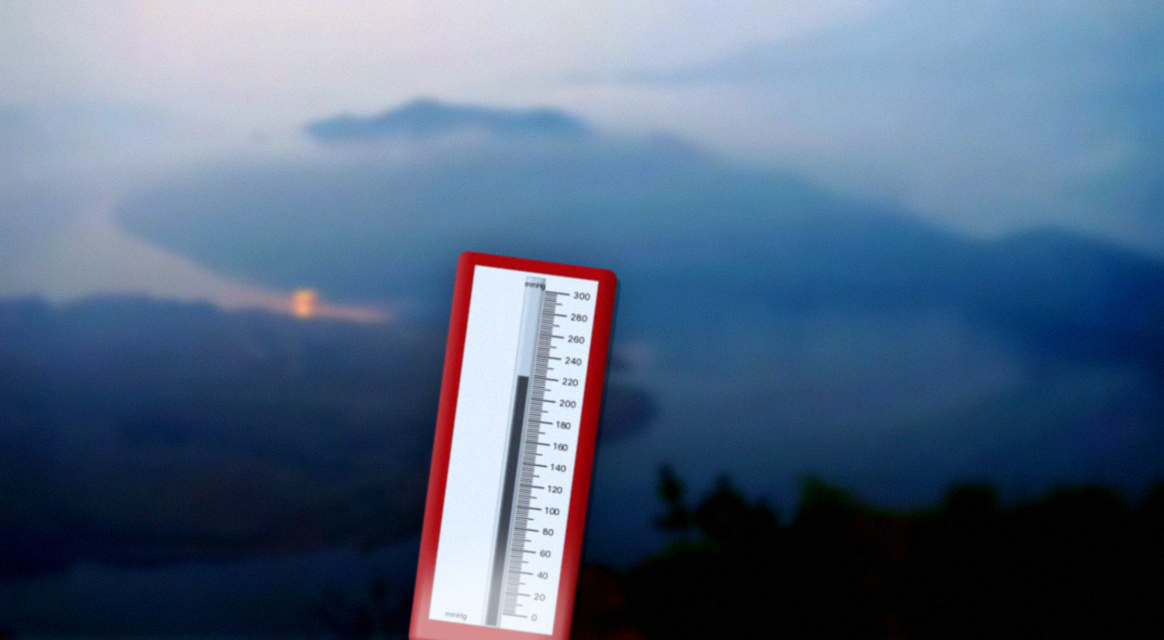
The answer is 220 mmHg
